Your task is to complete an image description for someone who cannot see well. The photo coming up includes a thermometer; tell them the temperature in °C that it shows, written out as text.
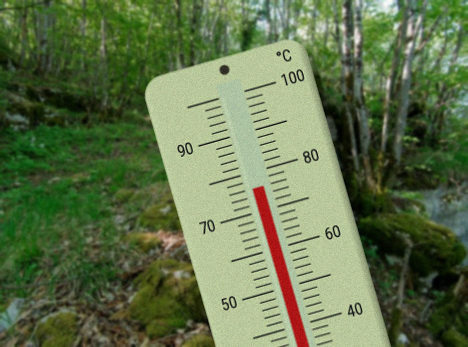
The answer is 76 °C
